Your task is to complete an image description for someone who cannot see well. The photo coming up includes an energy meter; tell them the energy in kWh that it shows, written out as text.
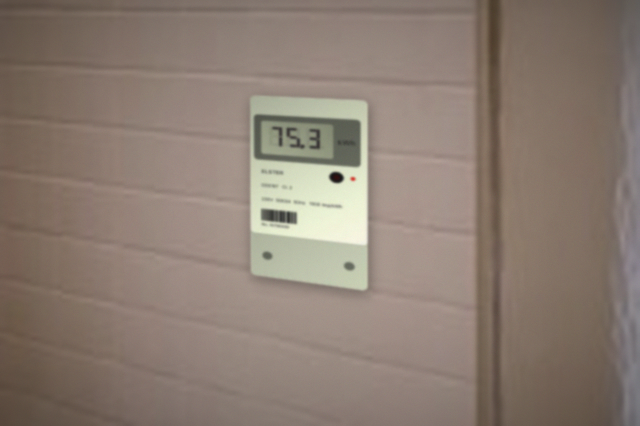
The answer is 75.3 kWh
